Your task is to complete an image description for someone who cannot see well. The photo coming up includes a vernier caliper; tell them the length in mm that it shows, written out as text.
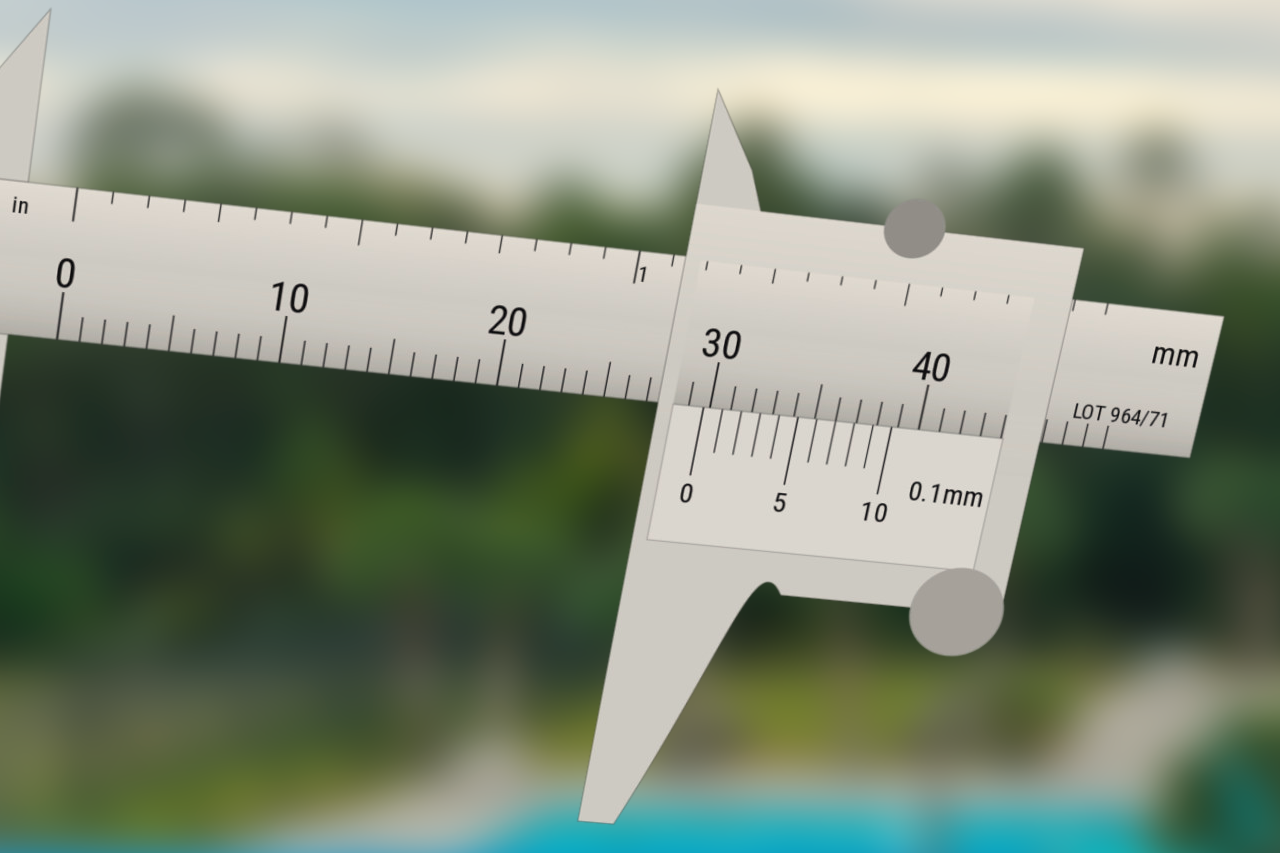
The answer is 29.7 mm
